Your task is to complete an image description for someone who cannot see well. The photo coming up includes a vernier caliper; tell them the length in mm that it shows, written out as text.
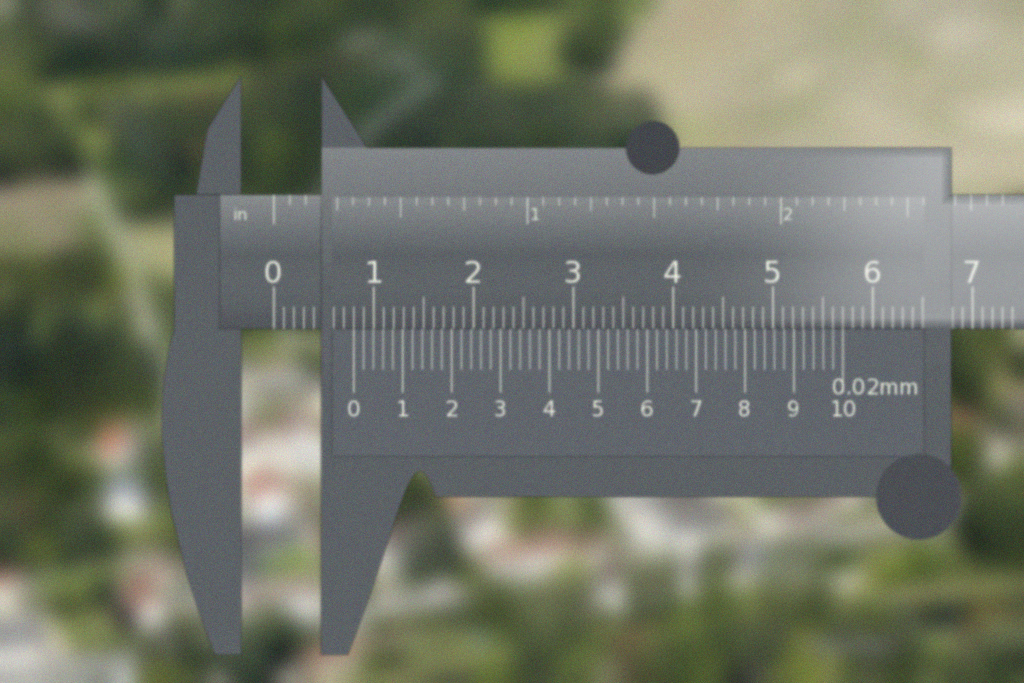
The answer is 8.0 mm
